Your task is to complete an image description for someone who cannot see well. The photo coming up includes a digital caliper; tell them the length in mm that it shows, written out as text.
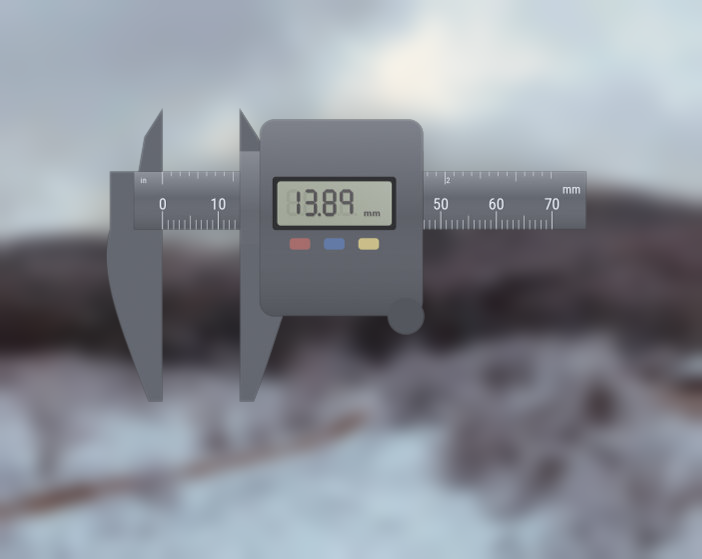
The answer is 13.89 mm
